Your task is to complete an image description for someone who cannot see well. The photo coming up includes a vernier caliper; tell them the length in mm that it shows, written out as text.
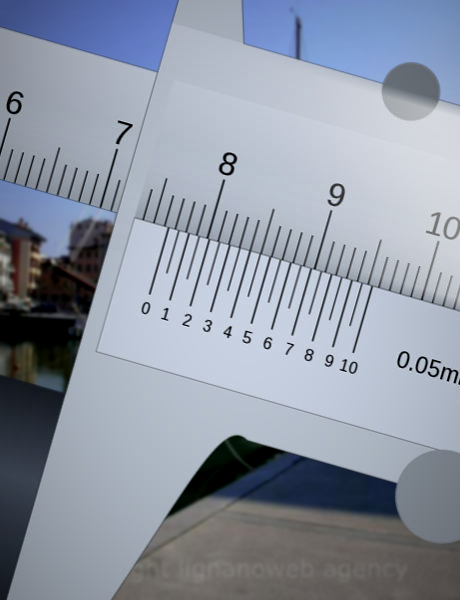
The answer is 76.4 mm
